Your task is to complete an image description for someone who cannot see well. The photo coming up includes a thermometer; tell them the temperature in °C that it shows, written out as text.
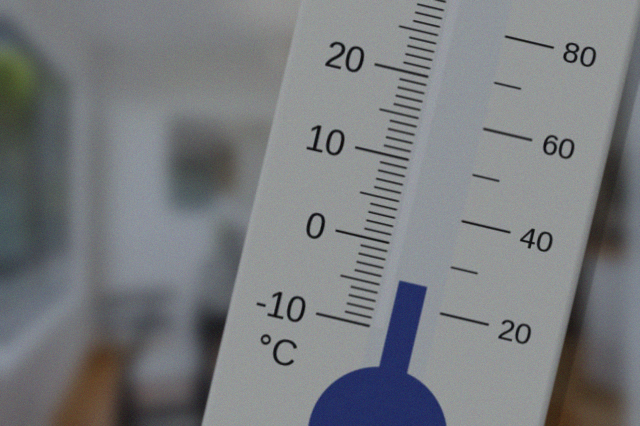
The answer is -4 °C
